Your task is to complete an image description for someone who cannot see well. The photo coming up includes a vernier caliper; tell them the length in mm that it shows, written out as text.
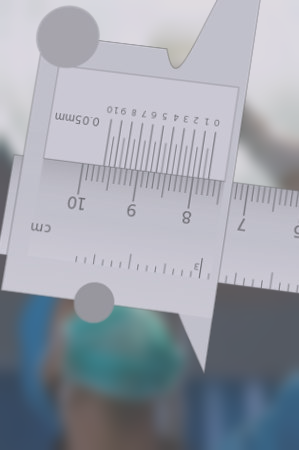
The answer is 77.2 mm
